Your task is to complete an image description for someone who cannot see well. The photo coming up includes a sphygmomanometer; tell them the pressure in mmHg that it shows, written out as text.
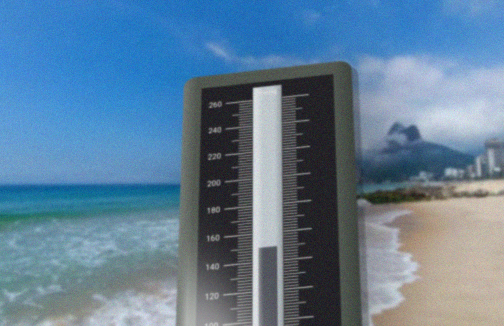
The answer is 150 mmHg
